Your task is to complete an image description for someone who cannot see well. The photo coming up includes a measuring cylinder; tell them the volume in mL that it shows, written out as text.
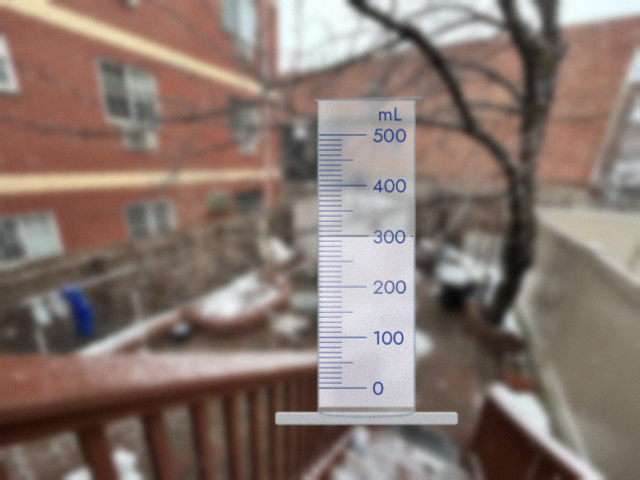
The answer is 300 mL
